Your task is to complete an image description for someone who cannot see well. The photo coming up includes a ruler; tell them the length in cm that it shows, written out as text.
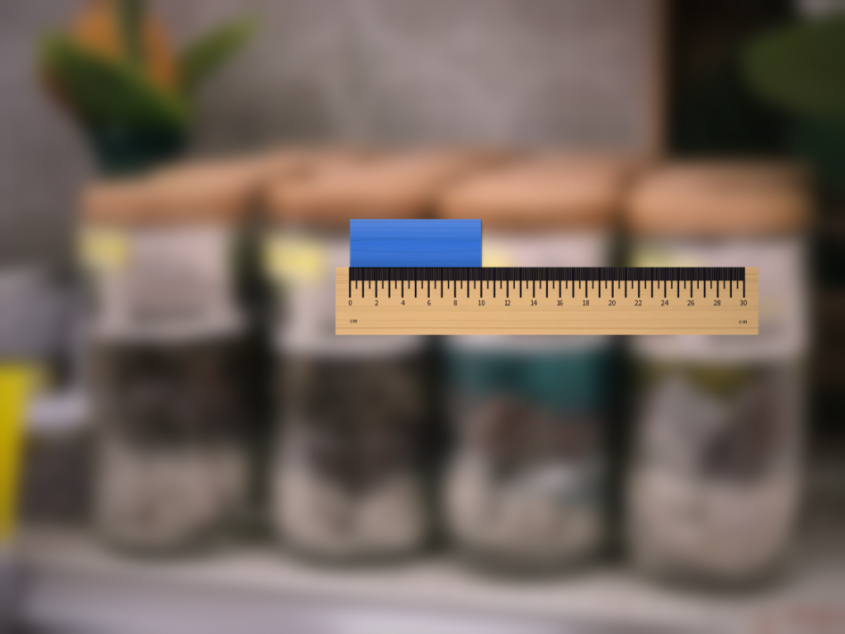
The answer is 10 cm
